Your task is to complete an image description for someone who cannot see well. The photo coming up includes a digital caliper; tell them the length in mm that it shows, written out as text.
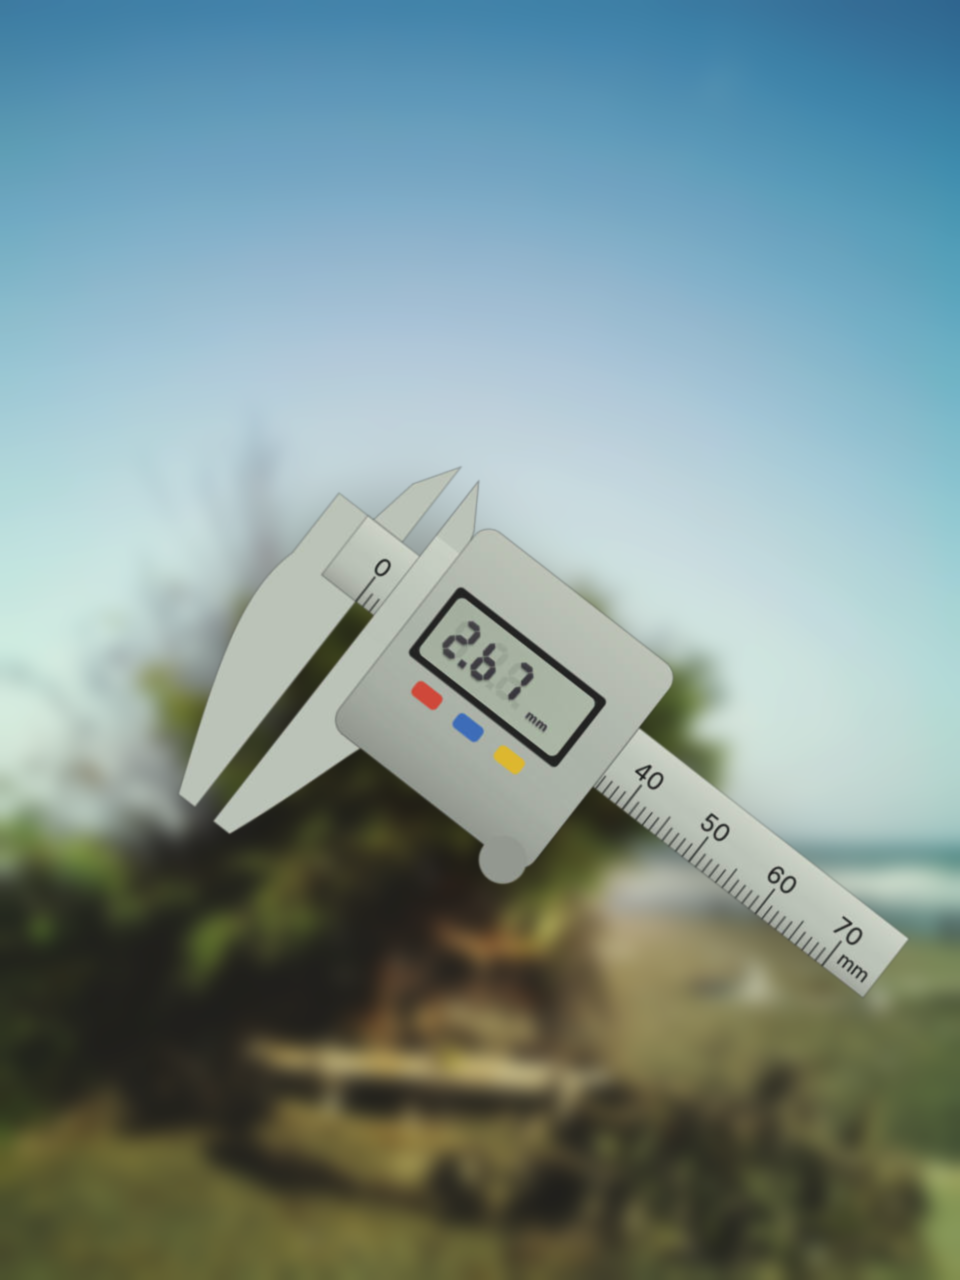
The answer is 2.67 mm
